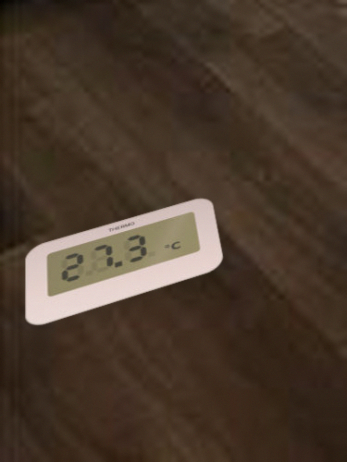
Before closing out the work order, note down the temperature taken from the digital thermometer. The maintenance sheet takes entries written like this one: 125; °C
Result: 27.3; °C
